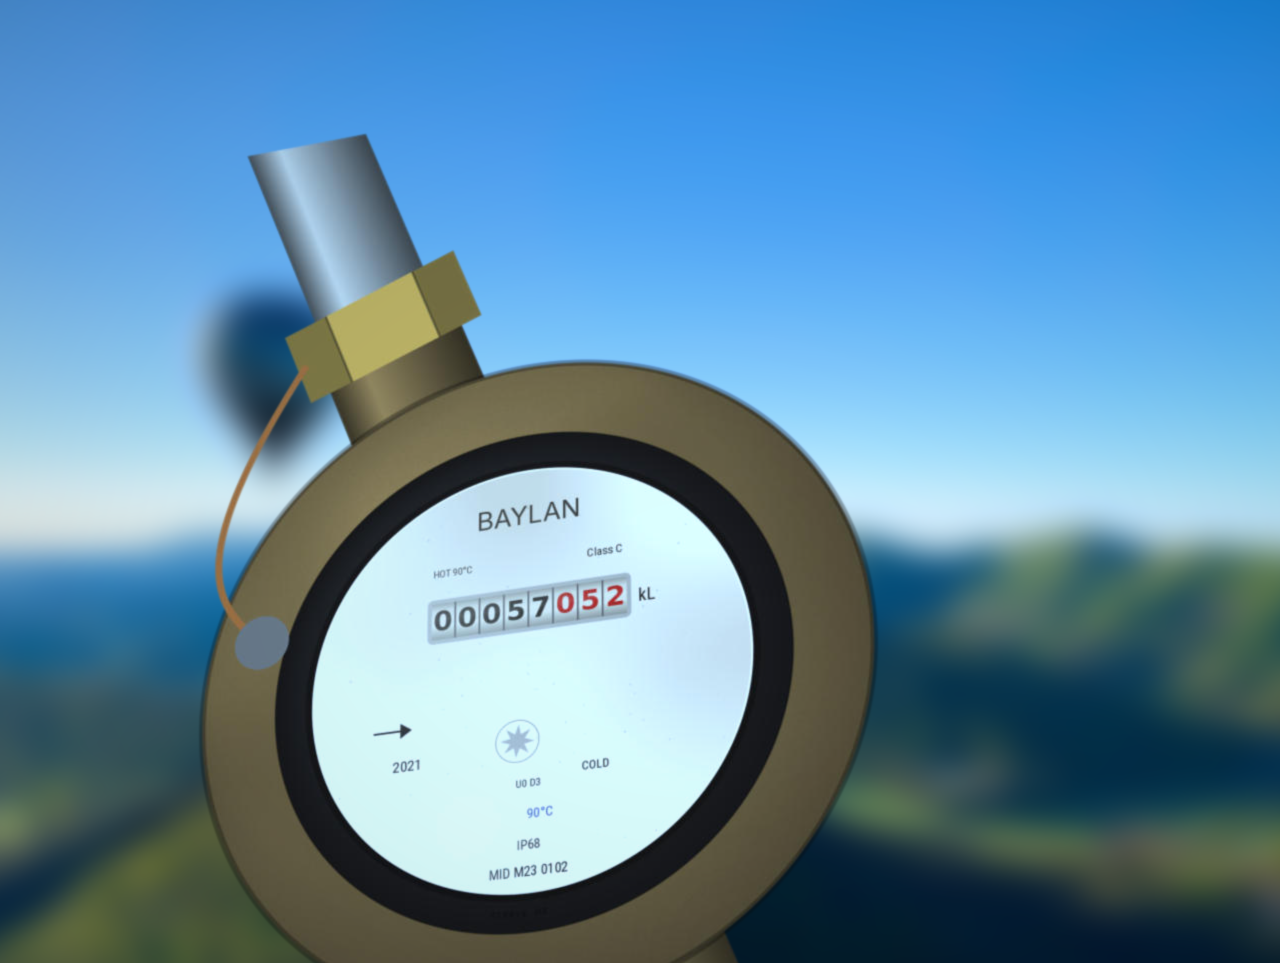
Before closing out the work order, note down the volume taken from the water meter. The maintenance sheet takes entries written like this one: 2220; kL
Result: 57.052; kL
